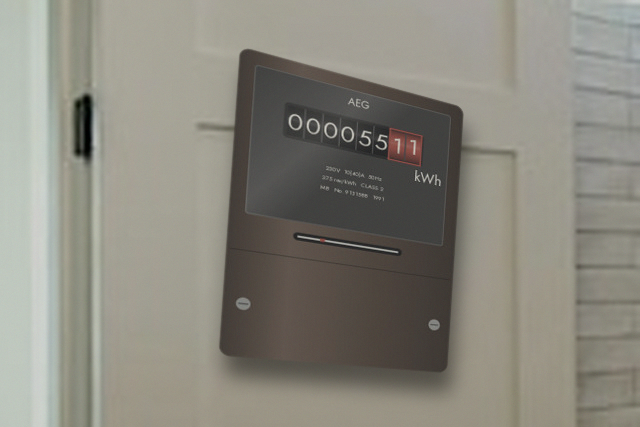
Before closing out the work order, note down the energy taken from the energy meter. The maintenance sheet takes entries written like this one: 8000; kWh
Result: 55.11; kWh
